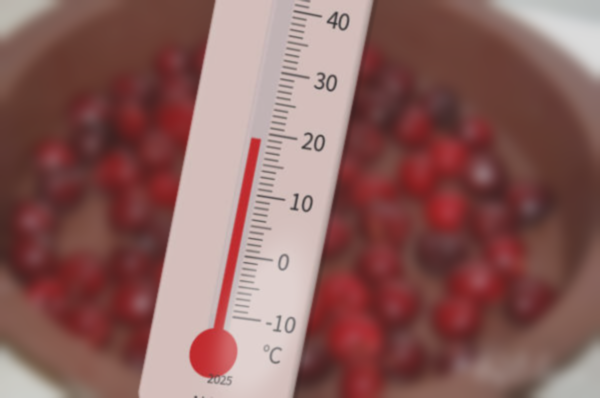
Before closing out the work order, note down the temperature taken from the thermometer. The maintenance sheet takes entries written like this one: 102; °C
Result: 19; °C
